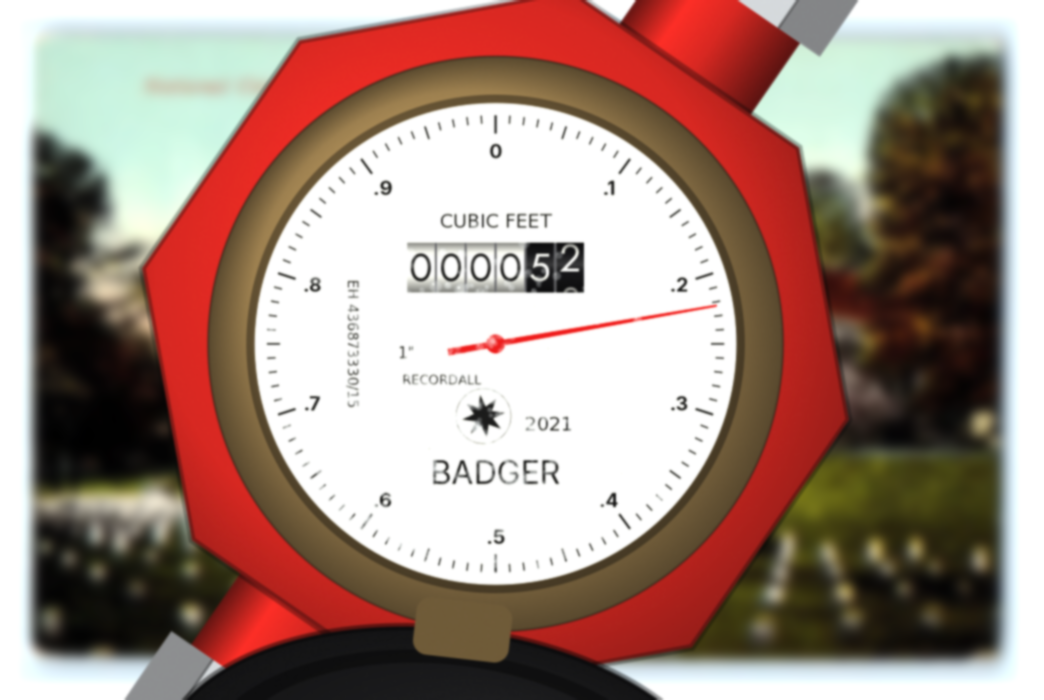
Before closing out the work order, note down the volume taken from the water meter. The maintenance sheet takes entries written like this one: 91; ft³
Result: 52.22; ft³
